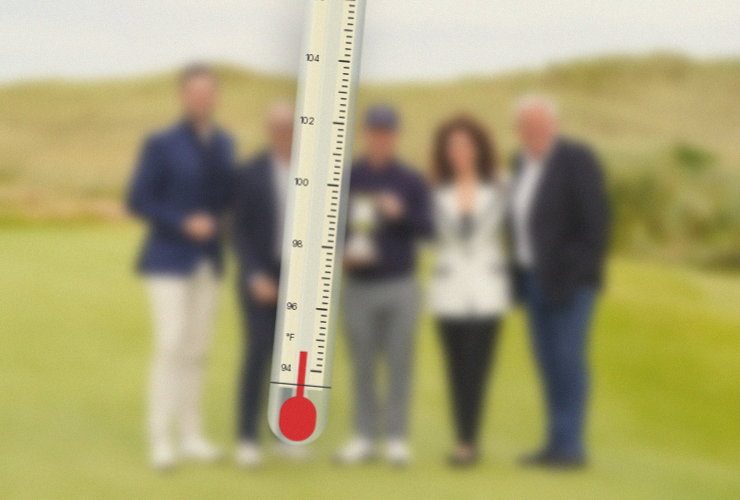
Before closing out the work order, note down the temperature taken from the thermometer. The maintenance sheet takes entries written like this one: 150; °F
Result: 94.6; °F
